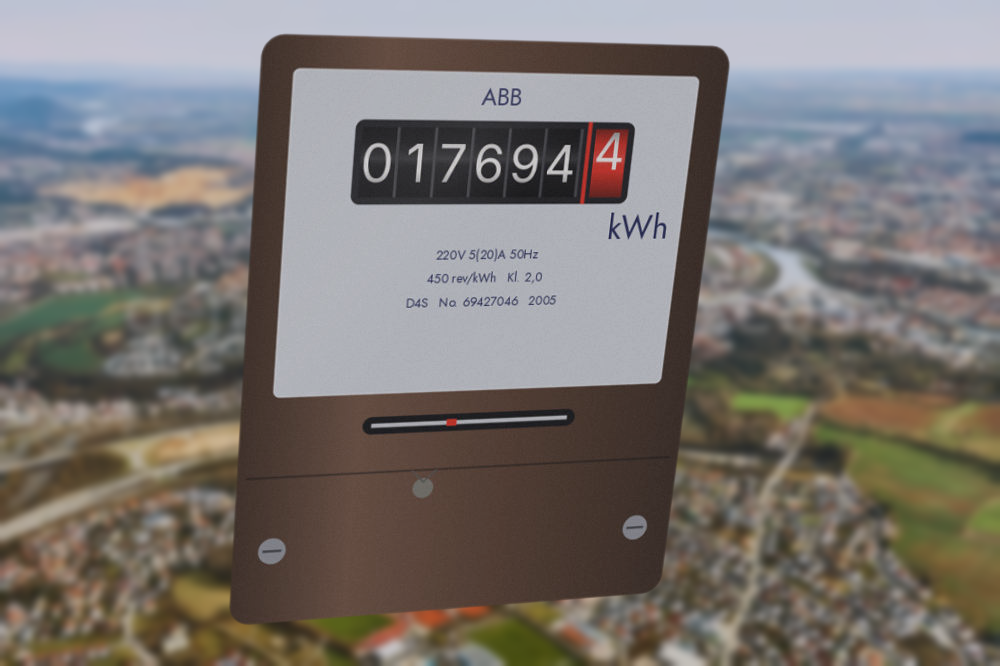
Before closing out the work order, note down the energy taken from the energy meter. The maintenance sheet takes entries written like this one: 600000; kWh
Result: 17694.4; kWh
